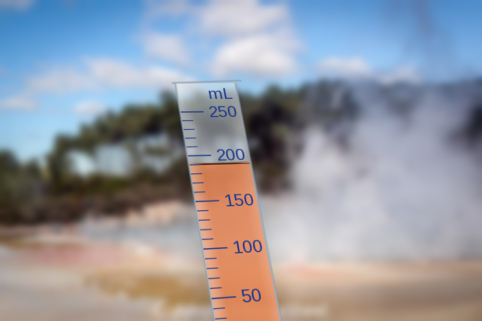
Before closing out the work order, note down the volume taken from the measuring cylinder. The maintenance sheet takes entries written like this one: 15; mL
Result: 190; mL
